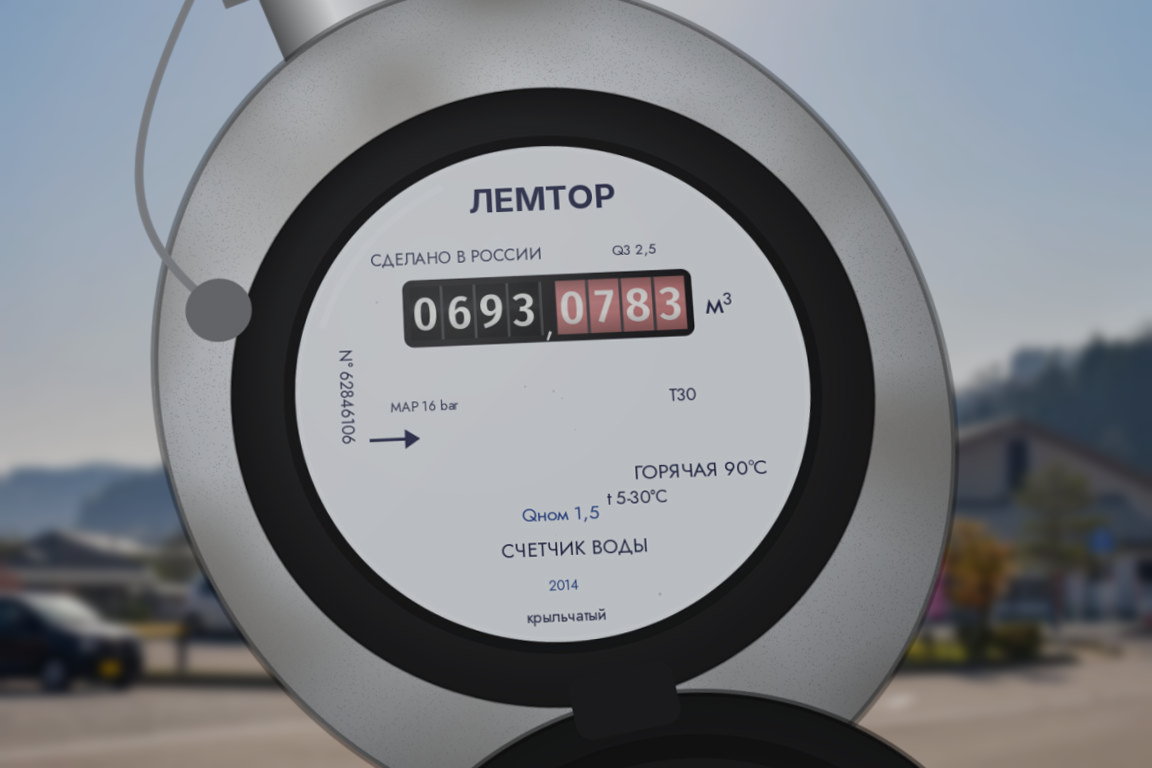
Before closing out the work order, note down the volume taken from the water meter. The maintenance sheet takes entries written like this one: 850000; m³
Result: 693.0783; m³
